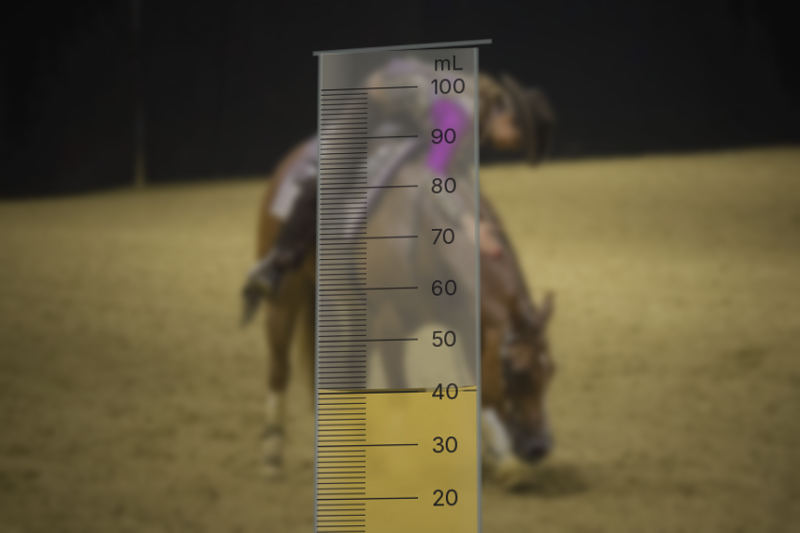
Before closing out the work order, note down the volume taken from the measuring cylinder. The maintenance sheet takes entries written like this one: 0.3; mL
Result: 40; mL
